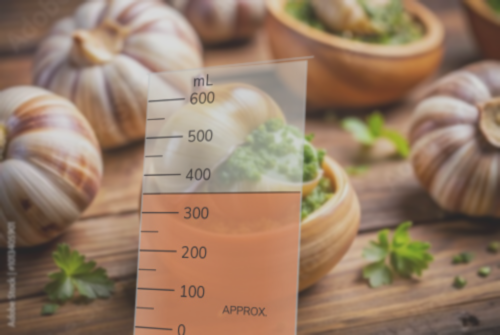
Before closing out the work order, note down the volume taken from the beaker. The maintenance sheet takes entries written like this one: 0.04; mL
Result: 350; mL
